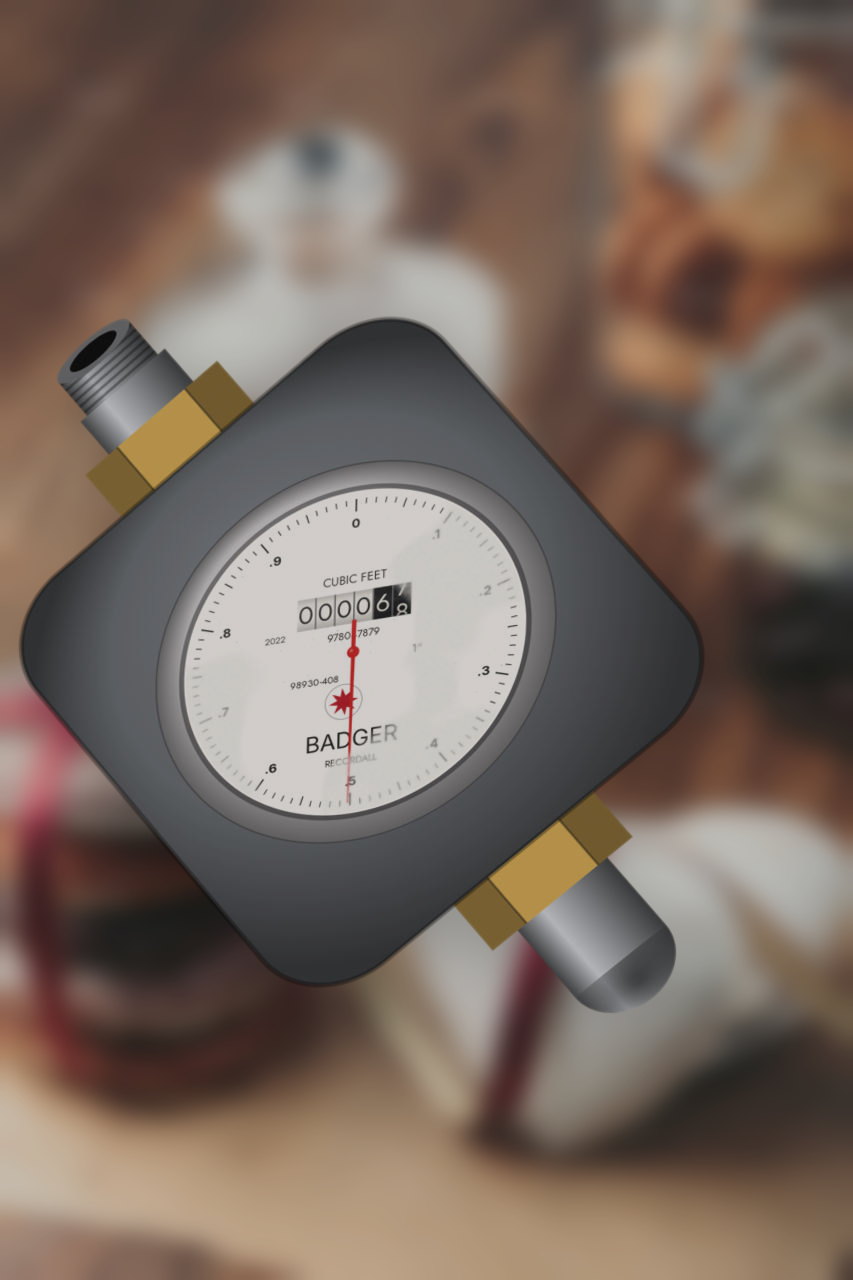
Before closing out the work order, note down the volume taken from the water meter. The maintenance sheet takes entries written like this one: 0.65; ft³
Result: 67.50; ft³
